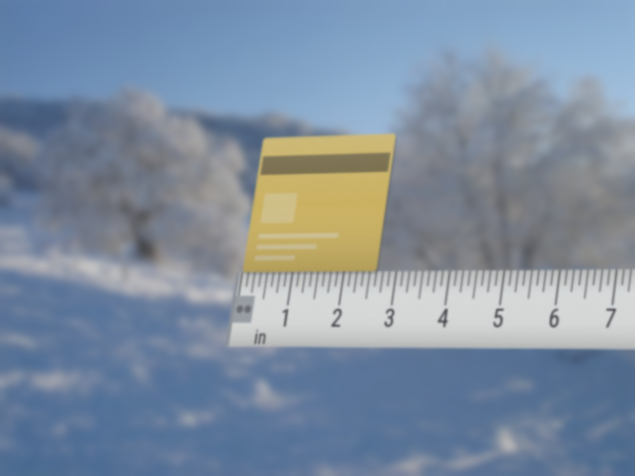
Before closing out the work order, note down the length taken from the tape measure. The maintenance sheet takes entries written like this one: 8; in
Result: 2.625; in
